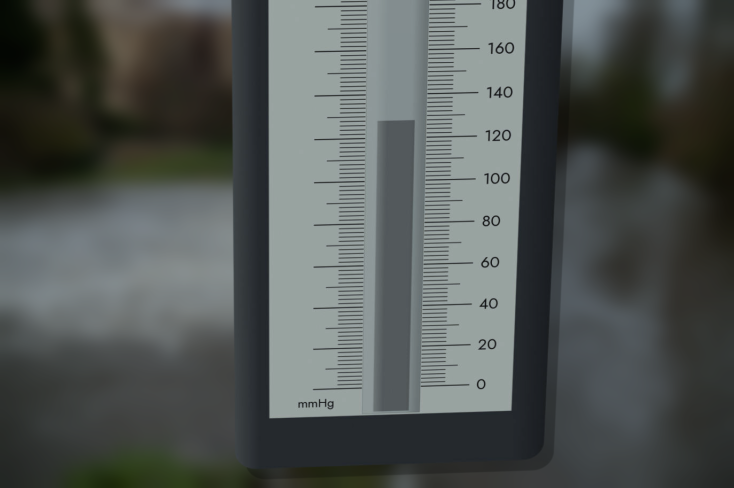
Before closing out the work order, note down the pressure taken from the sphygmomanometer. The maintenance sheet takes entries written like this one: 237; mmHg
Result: 128; mmHg
